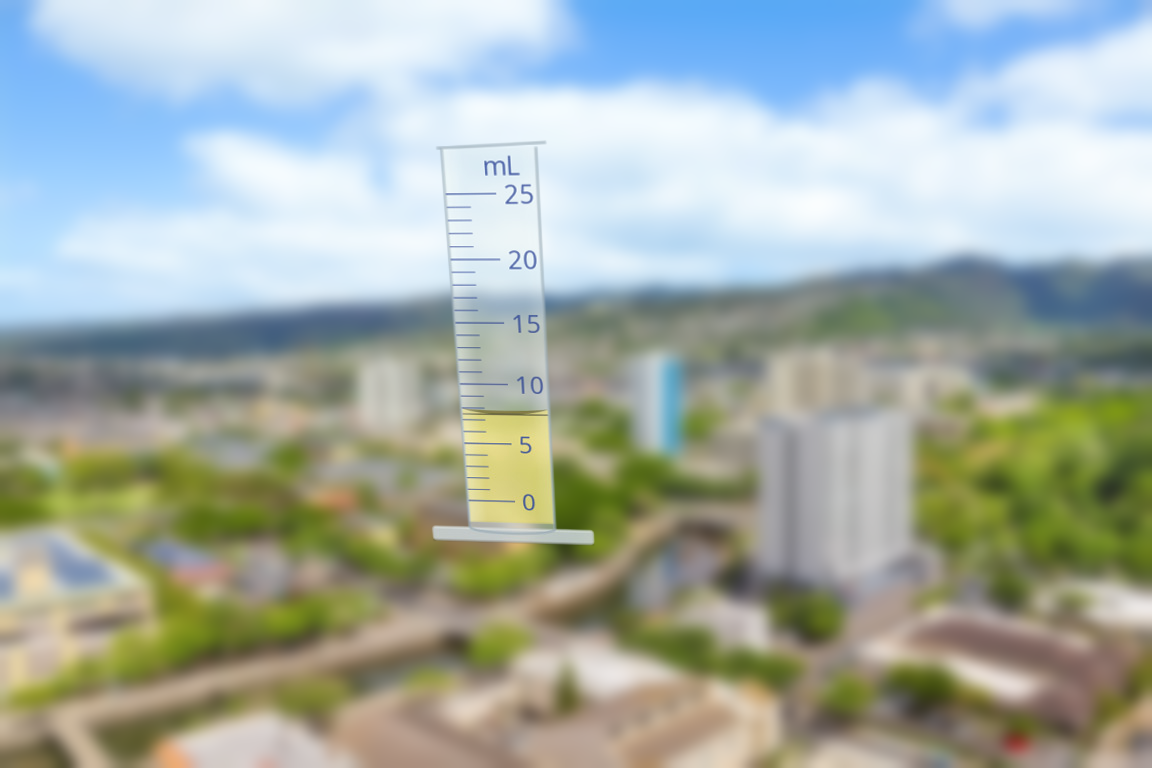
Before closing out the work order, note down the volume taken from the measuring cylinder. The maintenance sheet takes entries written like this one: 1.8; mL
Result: 7.5; mL
